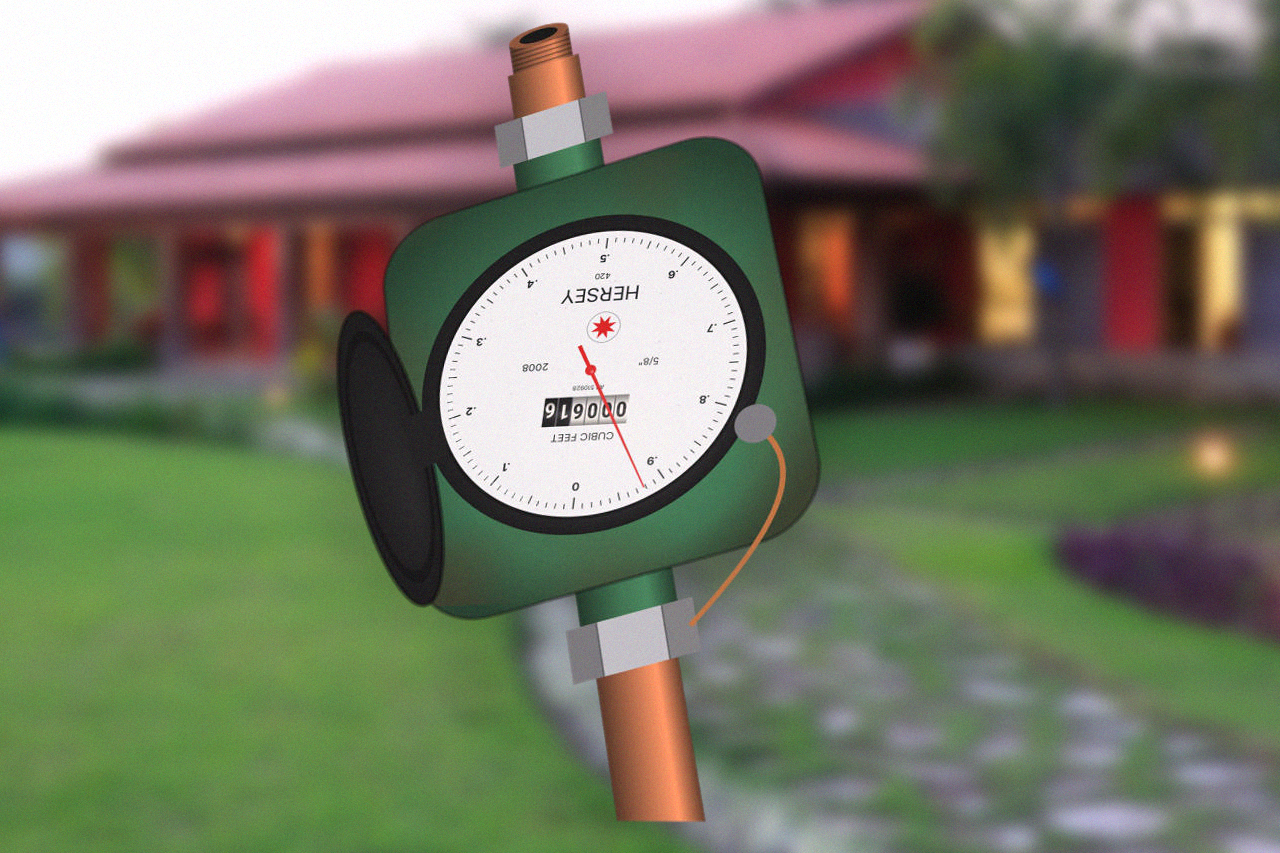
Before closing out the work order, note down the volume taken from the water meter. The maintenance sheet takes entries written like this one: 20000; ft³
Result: 615.92; ft³
